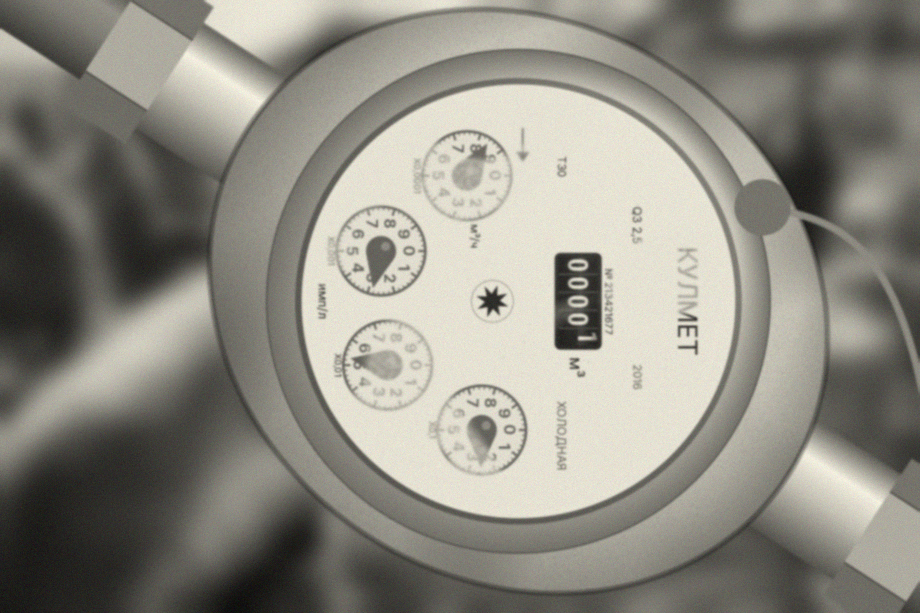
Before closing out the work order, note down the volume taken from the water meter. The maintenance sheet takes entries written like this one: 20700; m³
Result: 1.2528; m³
